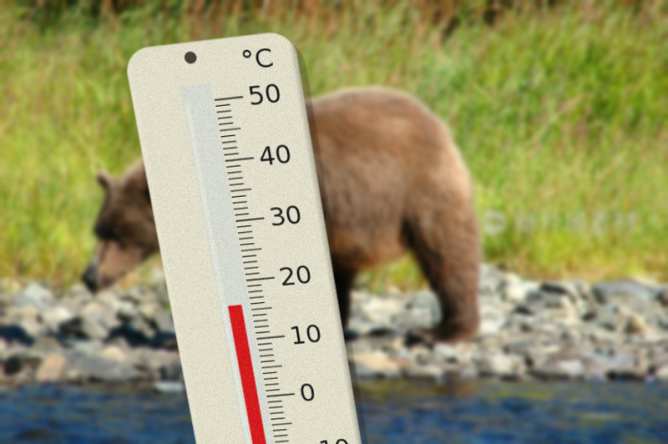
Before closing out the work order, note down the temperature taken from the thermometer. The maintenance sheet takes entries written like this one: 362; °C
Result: 16; °C
